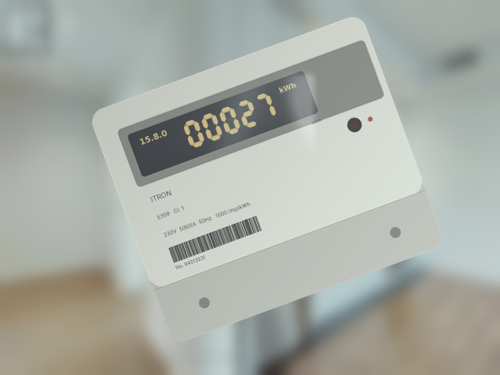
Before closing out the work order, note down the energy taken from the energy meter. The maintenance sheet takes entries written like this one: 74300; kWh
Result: 27; kWh
